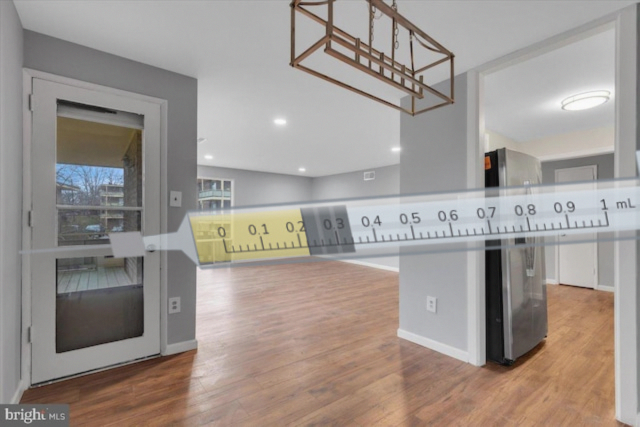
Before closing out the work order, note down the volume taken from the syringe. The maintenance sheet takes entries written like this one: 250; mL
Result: 0.22; mL
